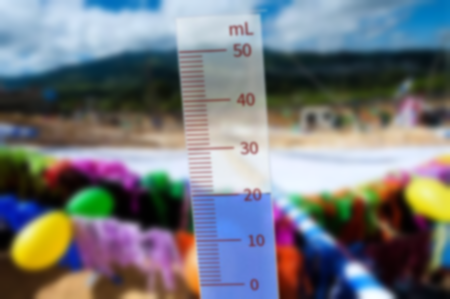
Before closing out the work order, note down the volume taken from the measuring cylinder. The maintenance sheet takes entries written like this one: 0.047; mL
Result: 20; mL
